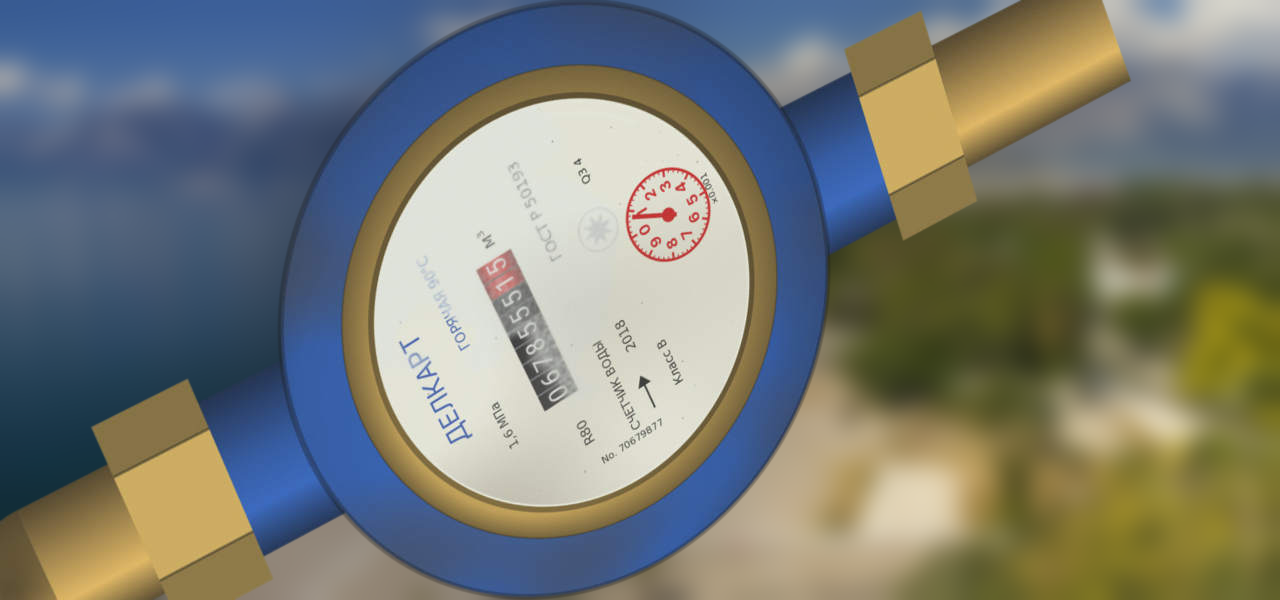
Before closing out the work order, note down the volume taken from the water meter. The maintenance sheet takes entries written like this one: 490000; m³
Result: 678555.150; m³
